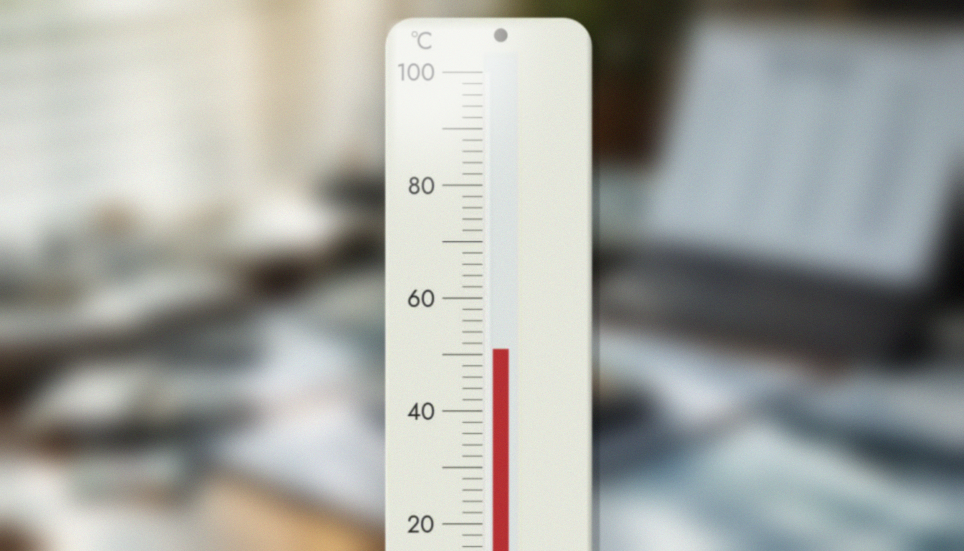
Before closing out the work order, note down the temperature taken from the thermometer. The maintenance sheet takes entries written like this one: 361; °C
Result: 51; °C
